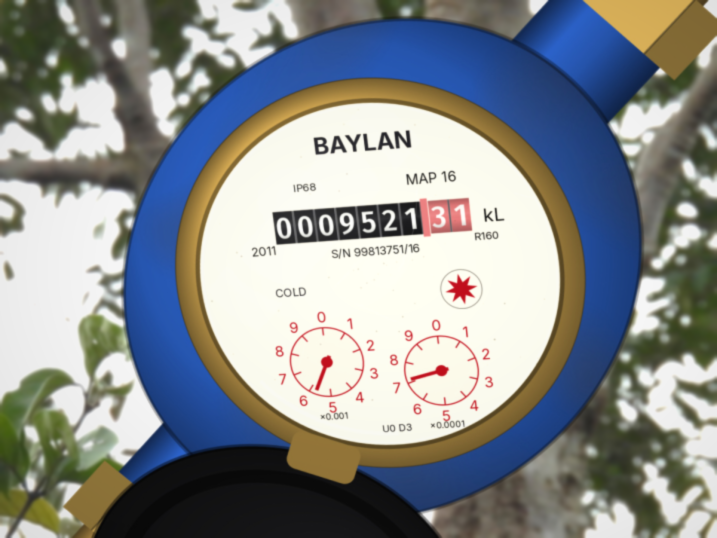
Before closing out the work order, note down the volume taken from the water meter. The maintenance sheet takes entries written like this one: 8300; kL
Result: 9521.3157; kL
